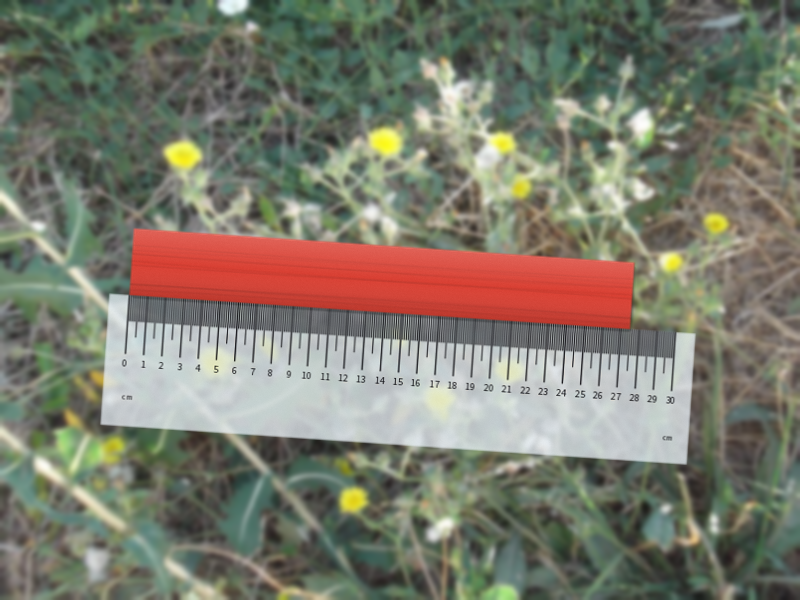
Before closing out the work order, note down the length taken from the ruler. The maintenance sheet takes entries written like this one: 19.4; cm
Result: 27.5; cm
